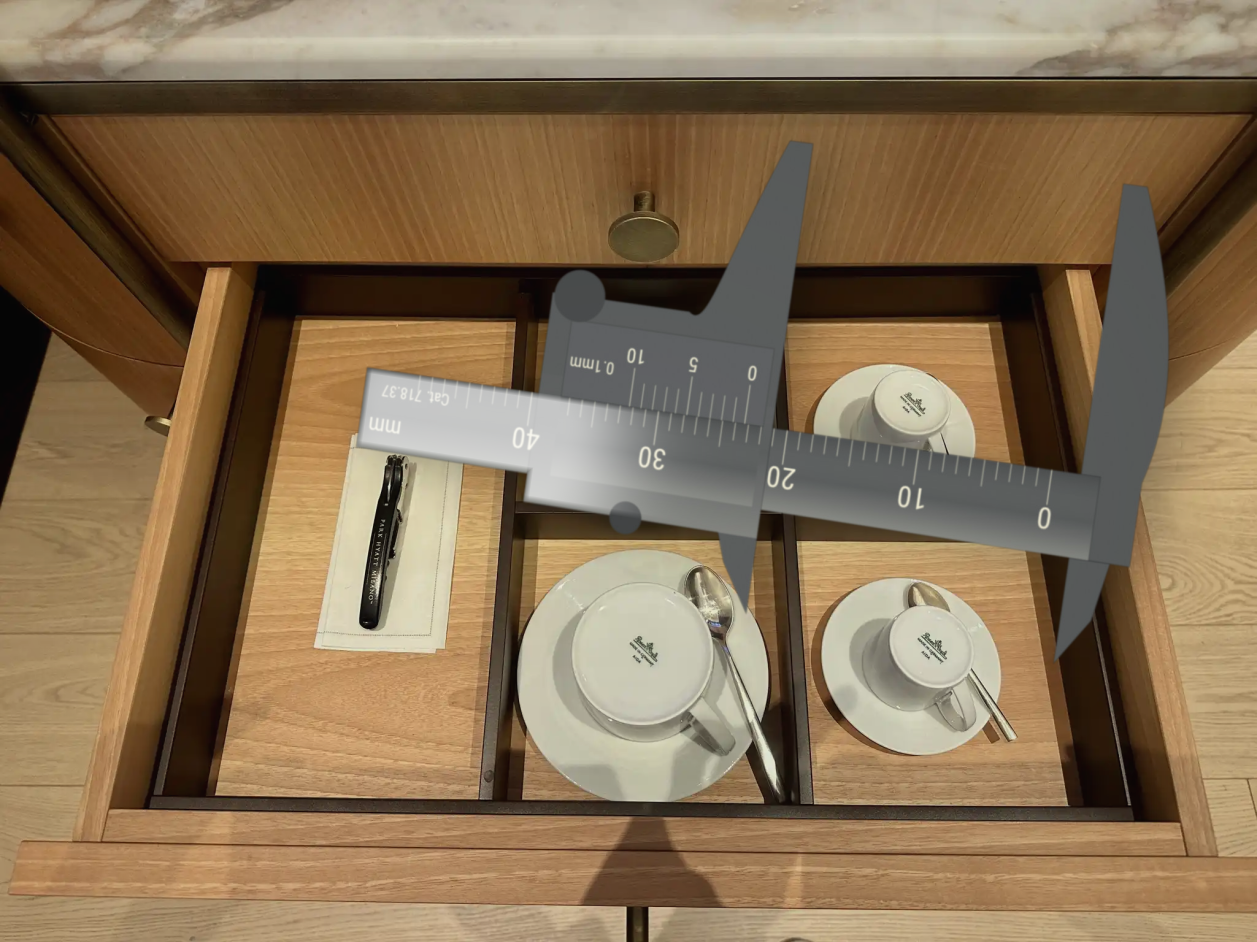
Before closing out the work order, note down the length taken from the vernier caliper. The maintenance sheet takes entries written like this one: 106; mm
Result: 23.3; mm
